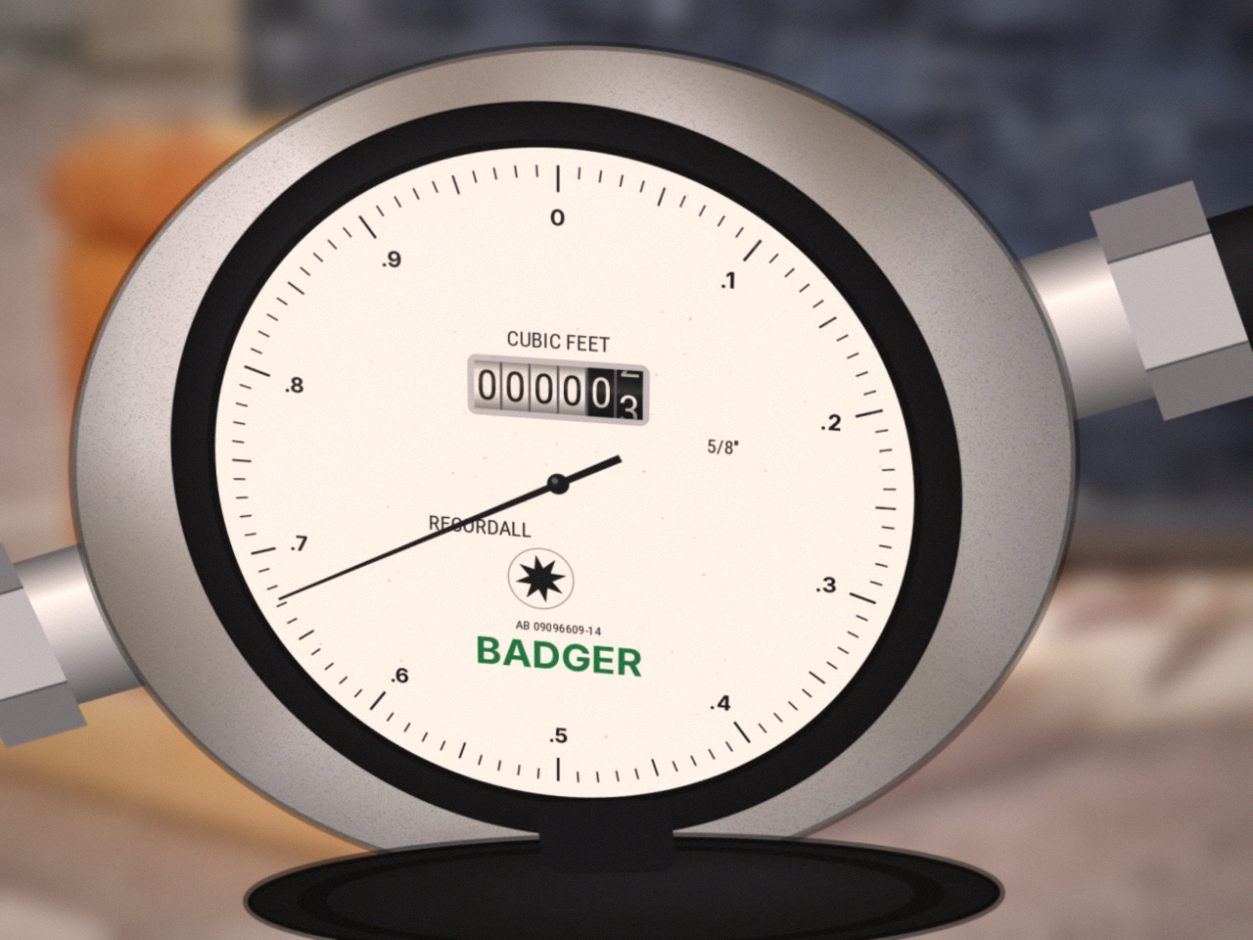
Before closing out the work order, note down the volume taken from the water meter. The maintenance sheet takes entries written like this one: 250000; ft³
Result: 2.67; ft³
